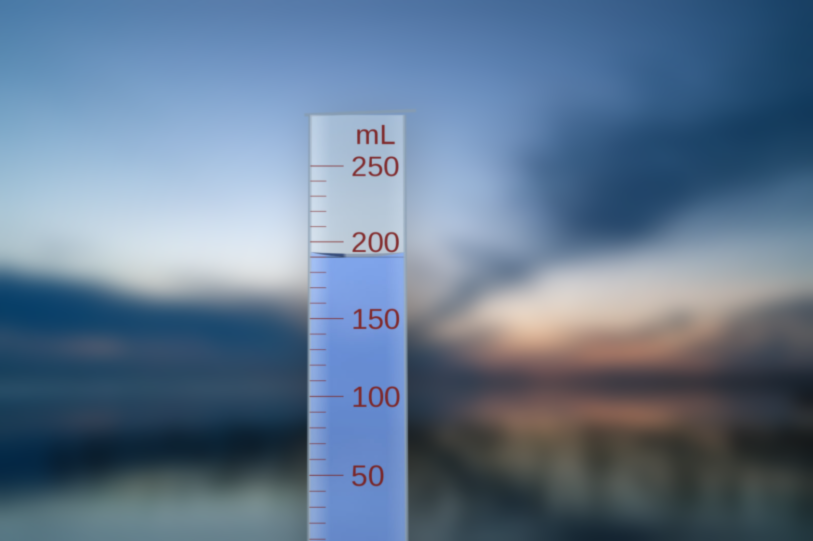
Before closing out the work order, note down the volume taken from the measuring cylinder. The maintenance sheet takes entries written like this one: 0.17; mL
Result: 190; mL
